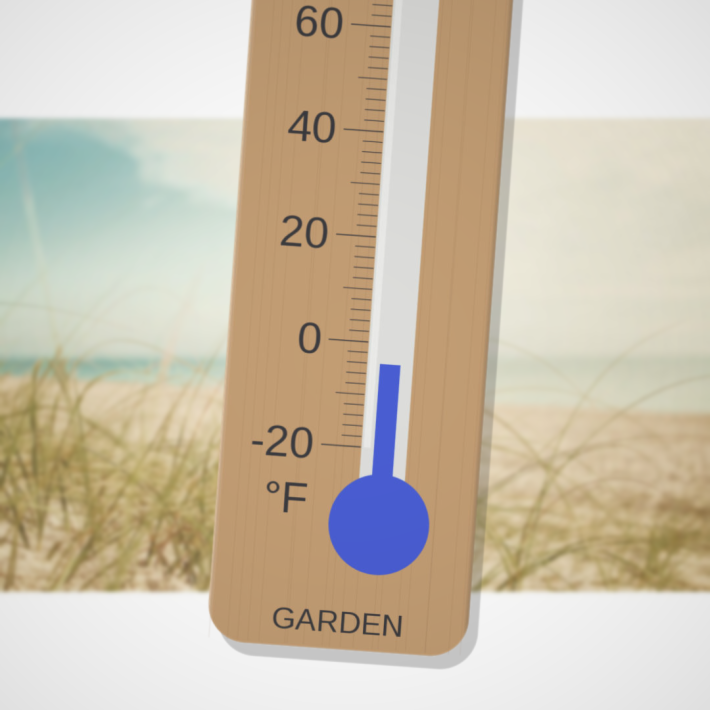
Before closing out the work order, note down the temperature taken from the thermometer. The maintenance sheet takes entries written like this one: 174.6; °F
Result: -4; °F
